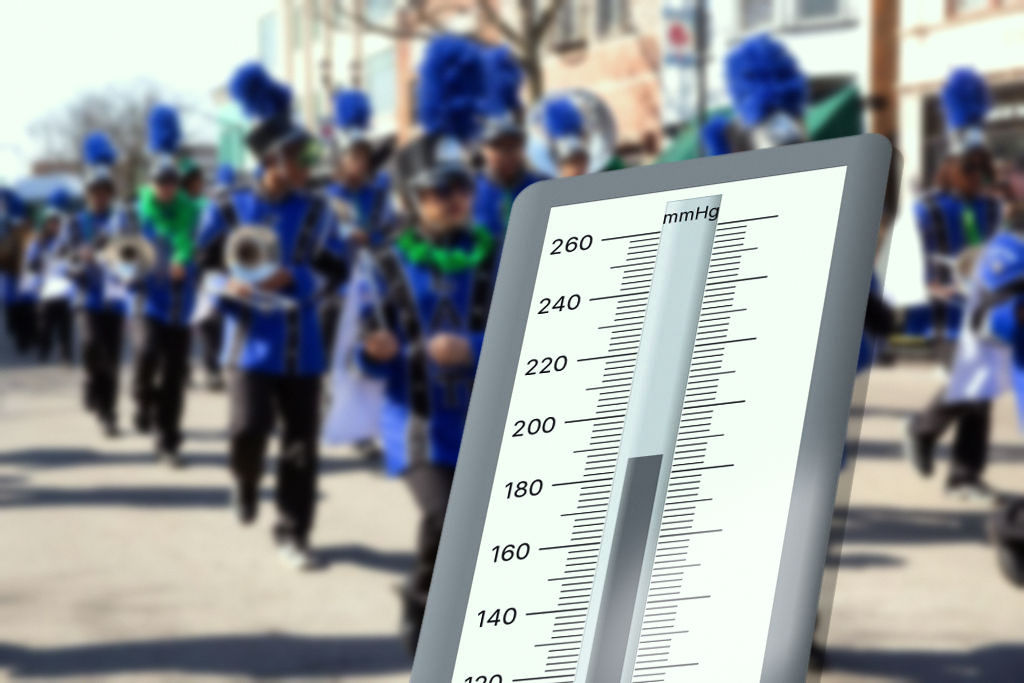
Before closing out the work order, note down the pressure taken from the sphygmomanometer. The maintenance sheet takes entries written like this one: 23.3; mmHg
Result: 186; mmHg
